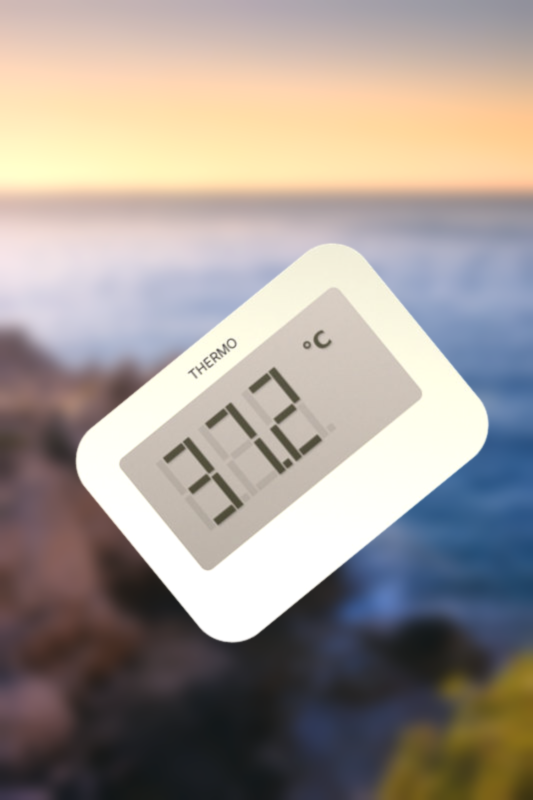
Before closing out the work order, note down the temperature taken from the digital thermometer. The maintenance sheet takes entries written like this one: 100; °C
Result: 37.2; °C
